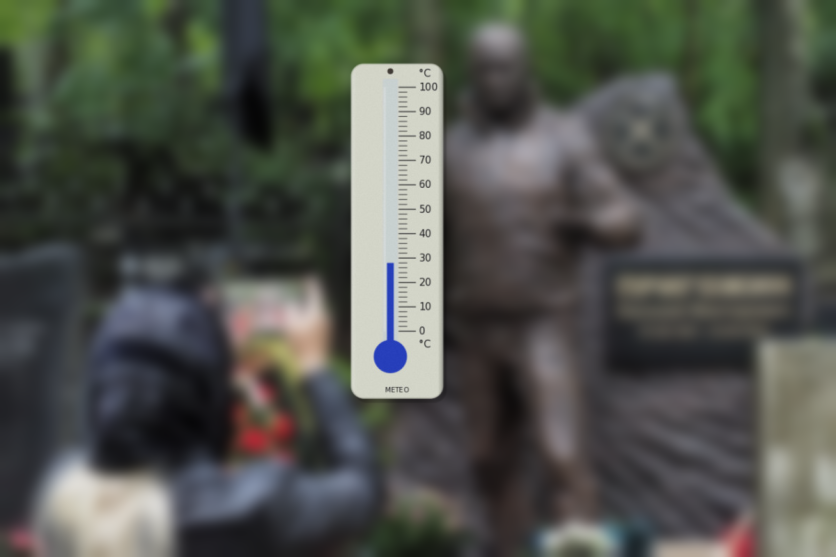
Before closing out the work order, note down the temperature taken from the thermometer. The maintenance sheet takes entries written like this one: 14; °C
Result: 28; °C
